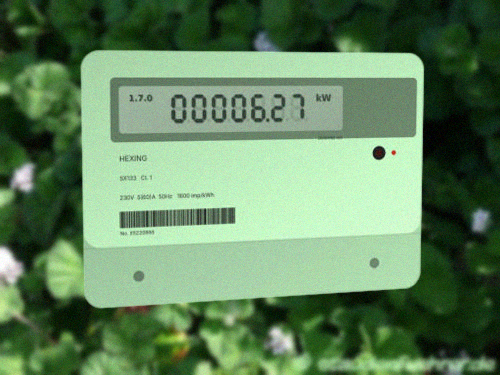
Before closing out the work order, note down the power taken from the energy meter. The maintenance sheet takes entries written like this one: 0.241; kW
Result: 6.27; kW
